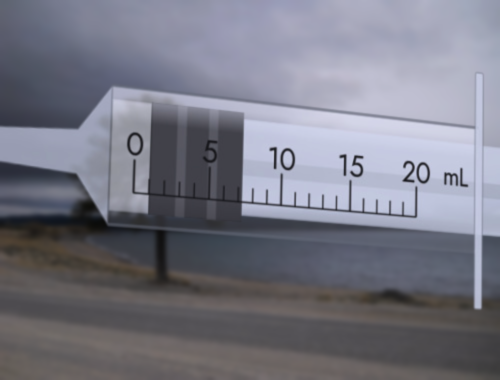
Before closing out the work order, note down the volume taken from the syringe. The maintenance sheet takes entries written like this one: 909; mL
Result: 1; mL
